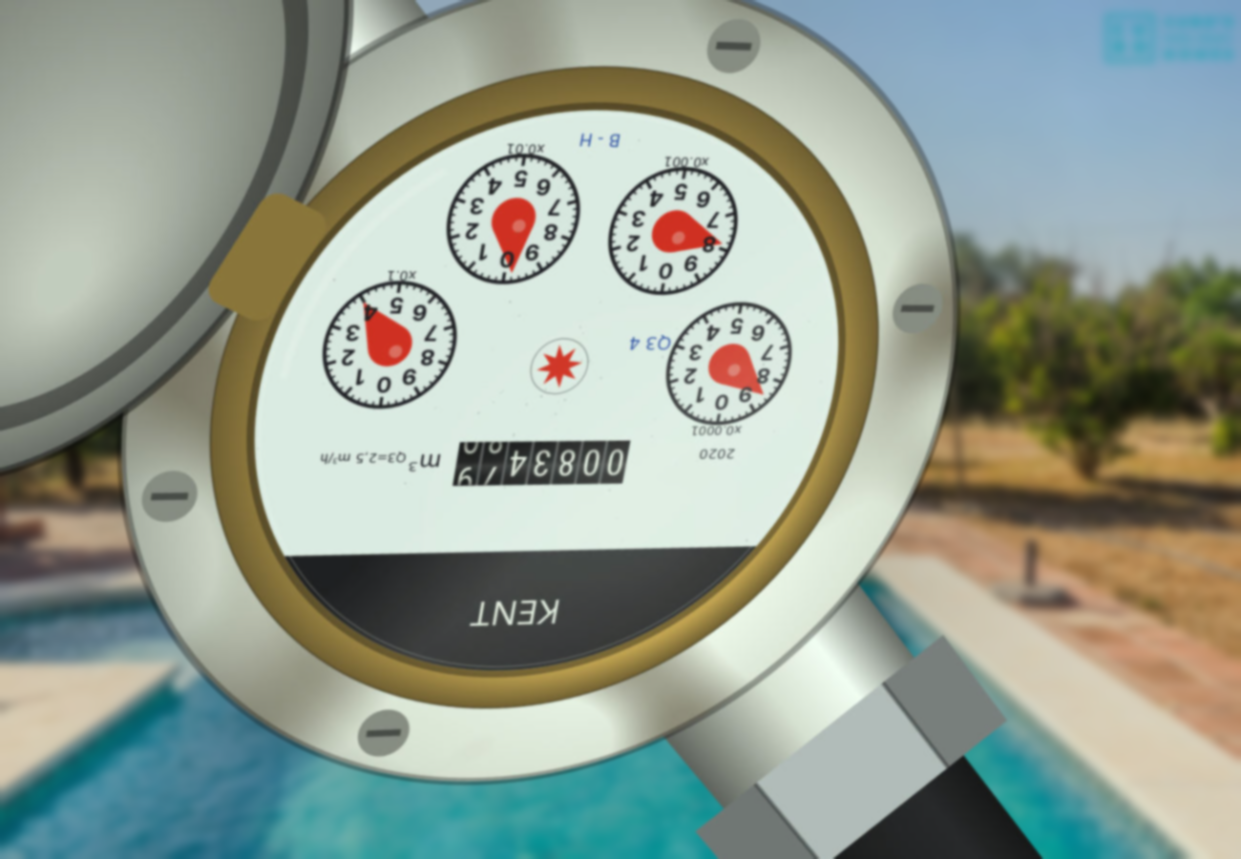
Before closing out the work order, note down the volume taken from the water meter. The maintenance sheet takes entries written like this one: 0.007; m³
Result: 83479.3978; m³
